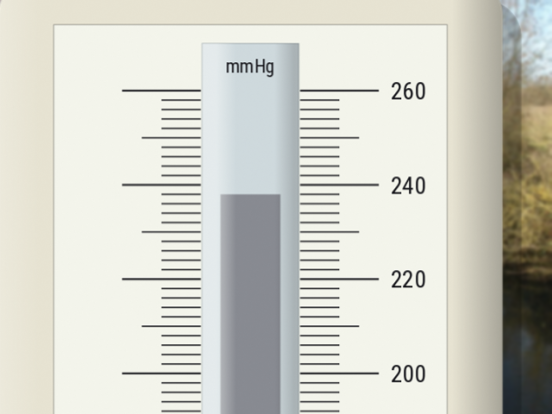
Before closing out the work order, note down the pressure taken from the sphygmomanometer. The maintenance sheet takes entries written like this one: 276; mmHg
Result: 238; mmHg
